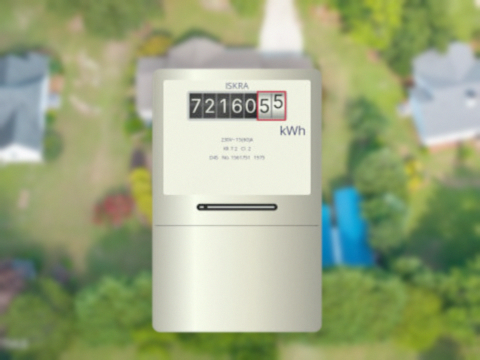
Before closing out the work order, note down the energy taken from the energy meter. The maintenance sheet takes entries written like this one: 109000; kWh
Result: 72160.55; kWh
